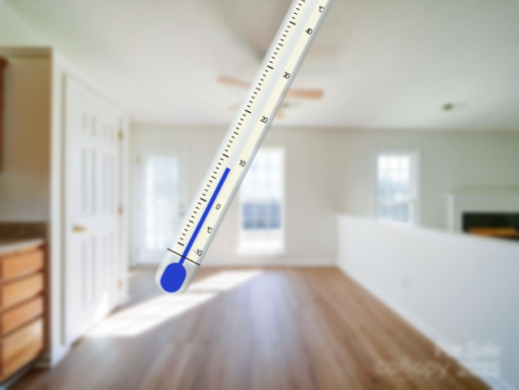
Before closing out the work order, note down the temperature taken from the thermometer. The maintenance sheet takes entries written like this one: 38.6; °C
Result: 8; °C
